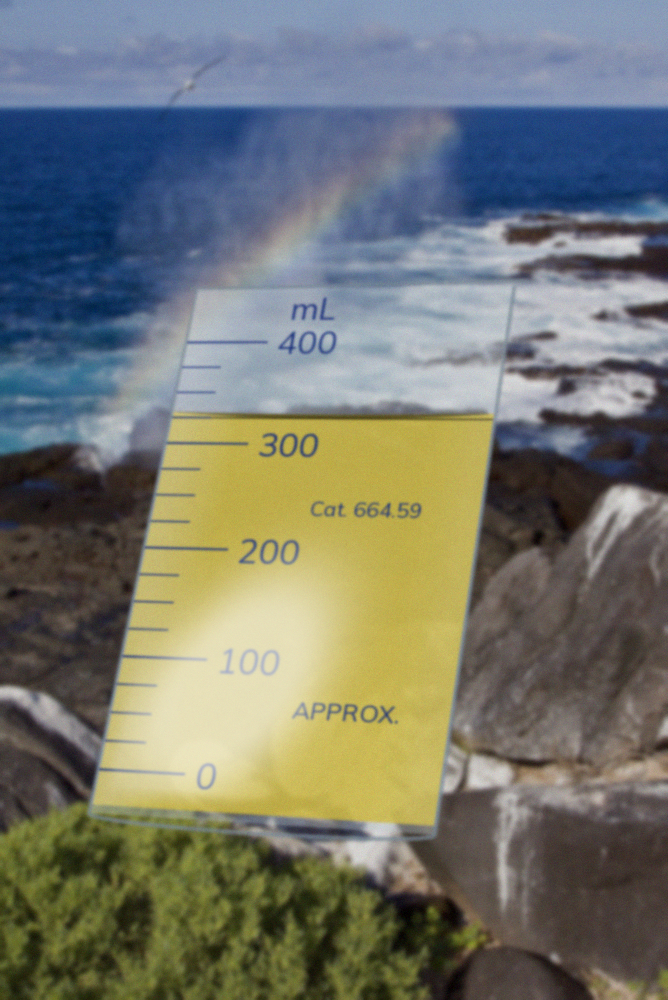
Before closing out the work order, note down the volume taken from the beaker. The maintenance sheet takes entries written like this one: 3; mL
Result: 325; mL
